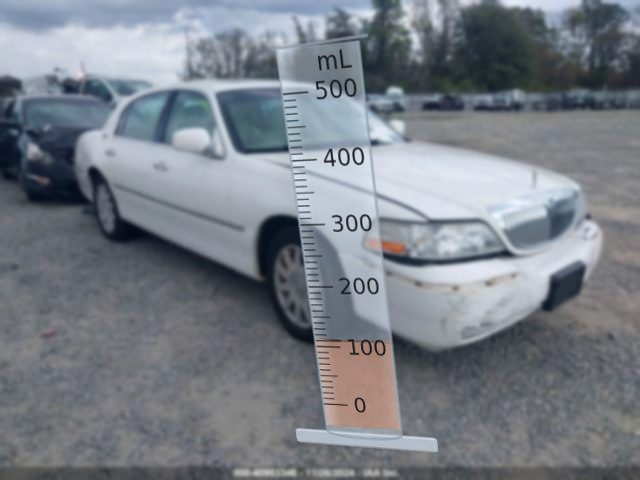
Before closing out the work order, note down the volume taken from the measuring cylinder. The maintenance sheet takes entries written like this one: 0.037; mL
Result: 110; mL
